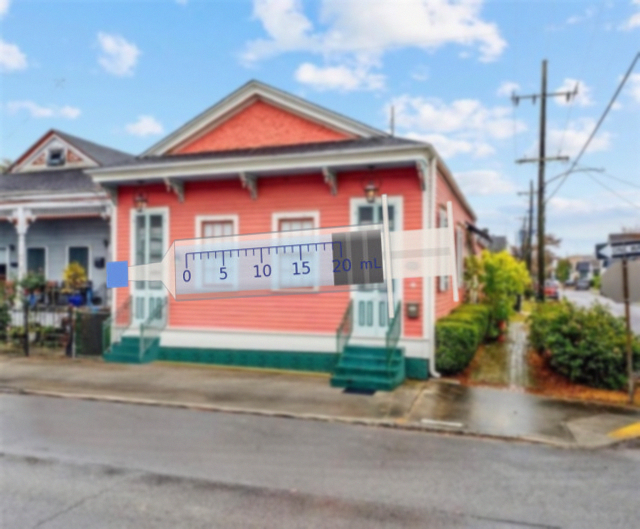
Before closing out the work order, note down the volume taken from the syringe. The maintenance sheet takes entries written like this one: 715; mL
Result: 19; mL
